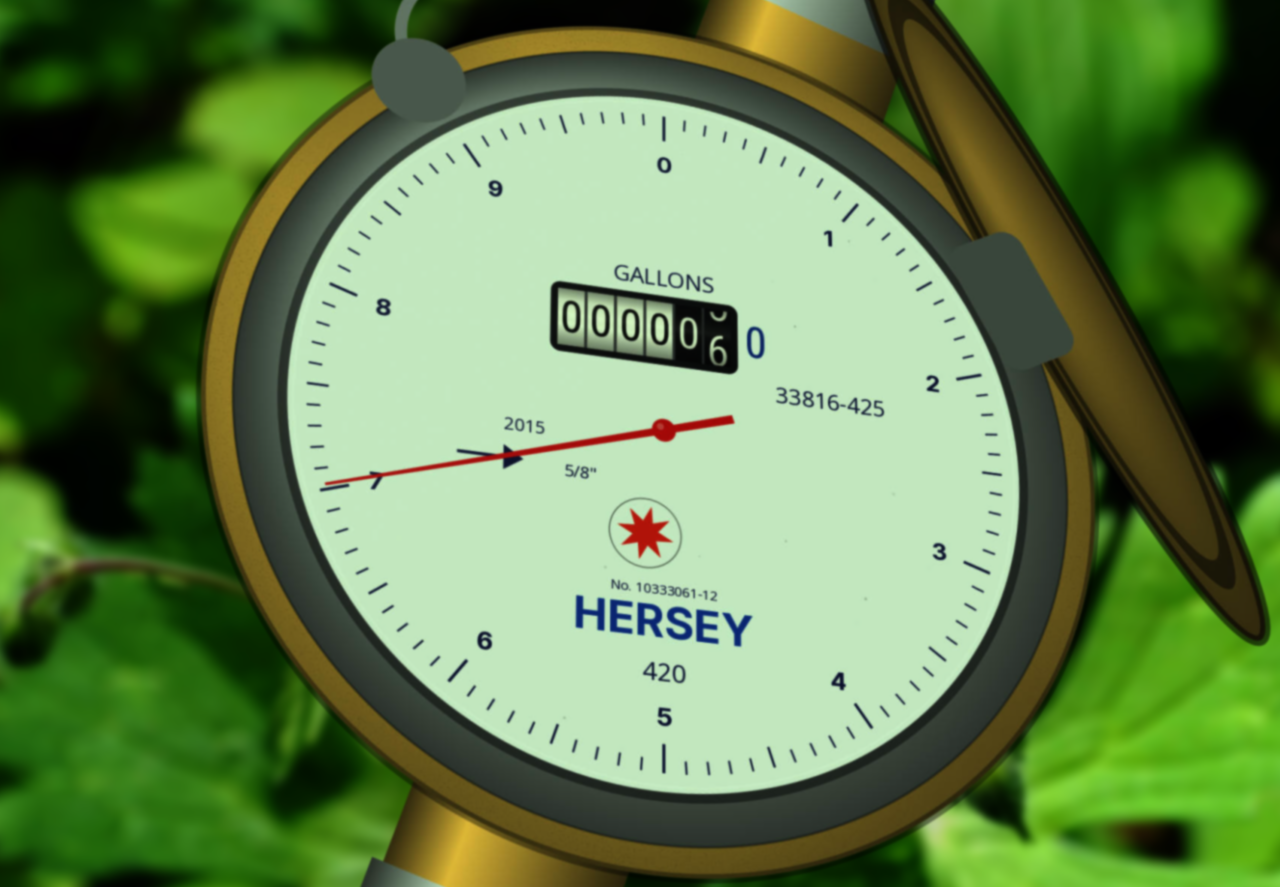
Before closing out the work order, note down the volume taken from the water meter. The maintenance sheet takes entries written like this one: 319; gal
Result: 57.0; gal
